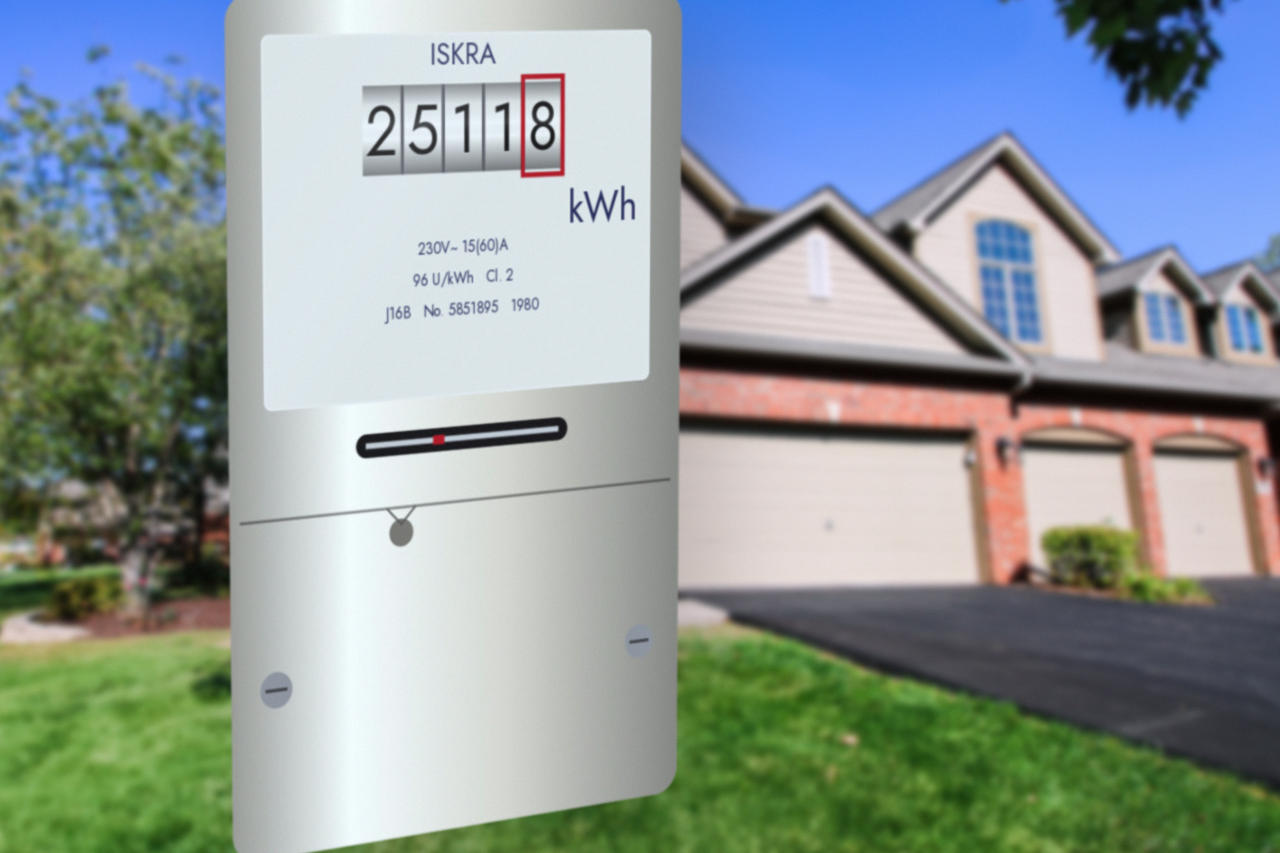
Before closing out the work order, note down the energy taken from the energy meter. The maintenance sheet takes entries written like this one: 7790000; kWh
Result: 2511.8; kWh
